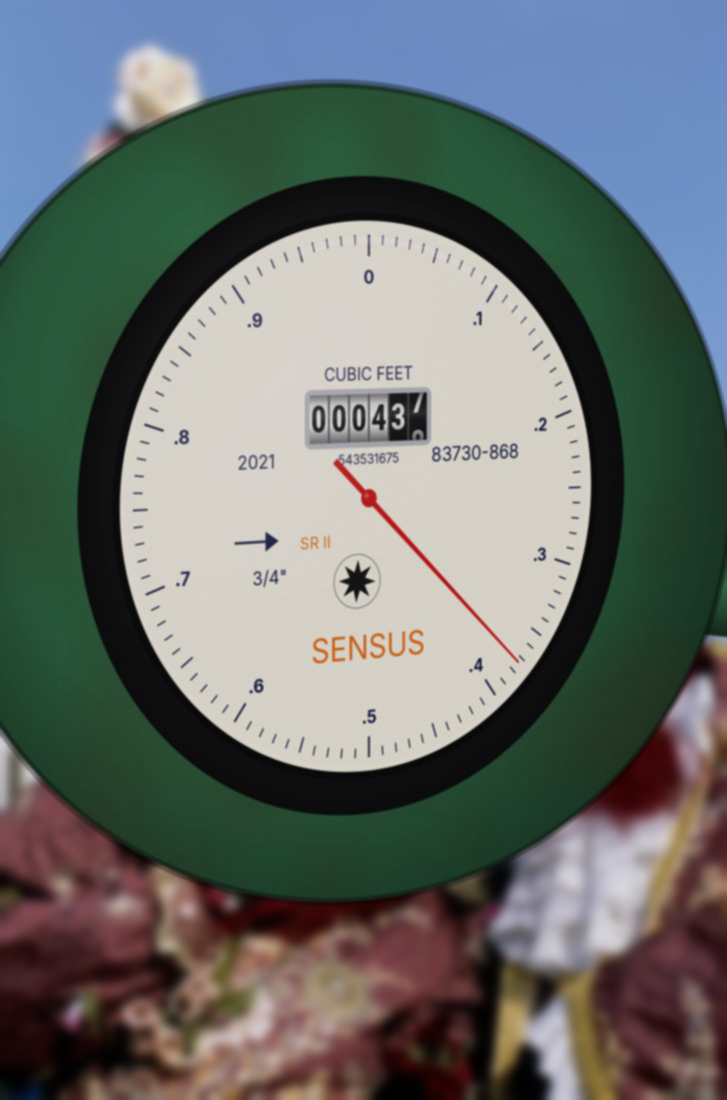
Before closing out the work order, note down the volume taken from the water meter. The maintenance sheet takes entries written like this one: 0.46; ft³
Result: 437.37; ft³
